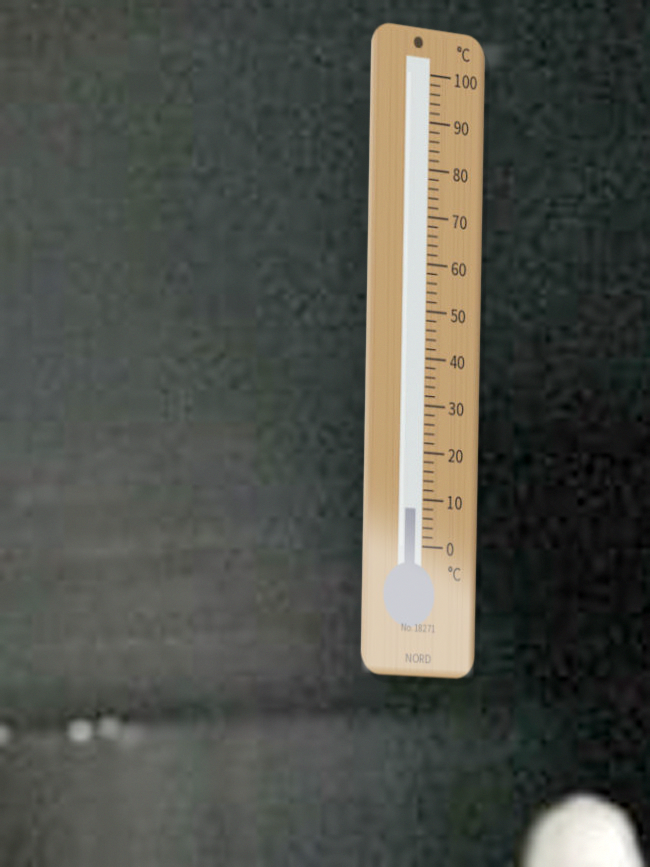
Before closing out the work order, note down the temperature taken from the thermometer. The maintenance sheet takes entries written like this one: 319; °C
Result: 8; °C
